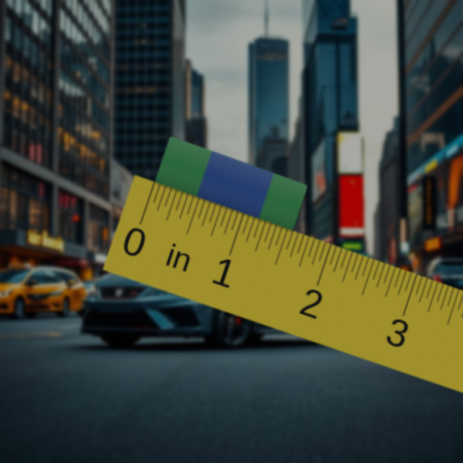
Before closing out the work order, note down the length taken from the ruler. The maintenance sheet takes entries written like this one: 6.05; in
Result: 1.5625; in
